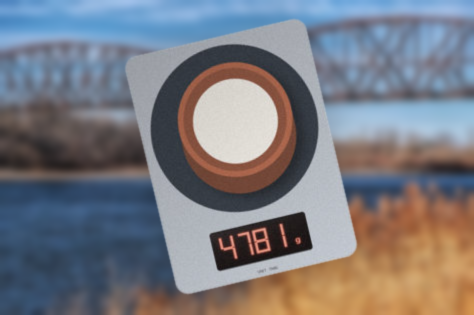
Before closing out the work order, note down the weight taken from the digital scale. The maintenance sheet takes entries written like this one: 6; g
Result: 4781; g
